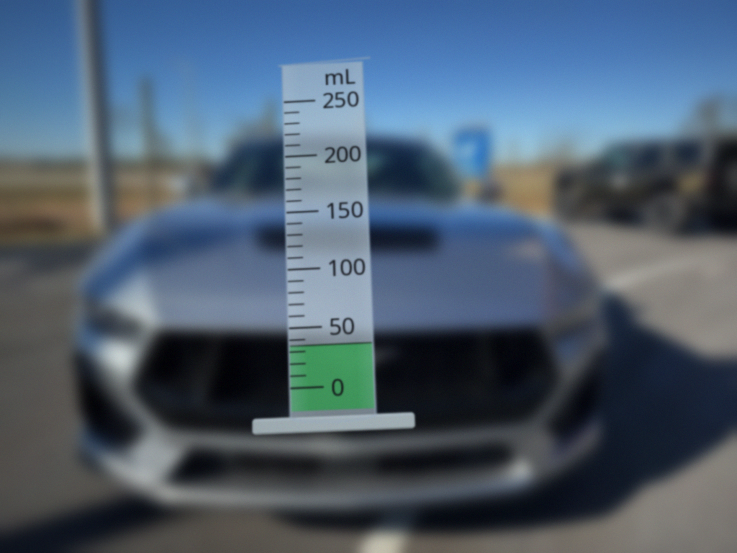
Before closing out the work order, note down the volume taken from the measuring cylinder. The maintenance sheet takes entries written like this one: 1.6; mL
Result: 35; mL
